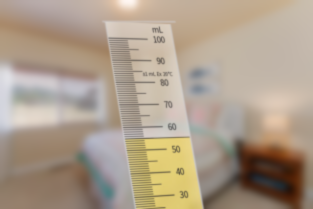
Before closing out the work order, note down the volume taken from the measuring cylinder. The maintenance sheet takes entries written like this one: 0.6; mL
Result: 55; mL
